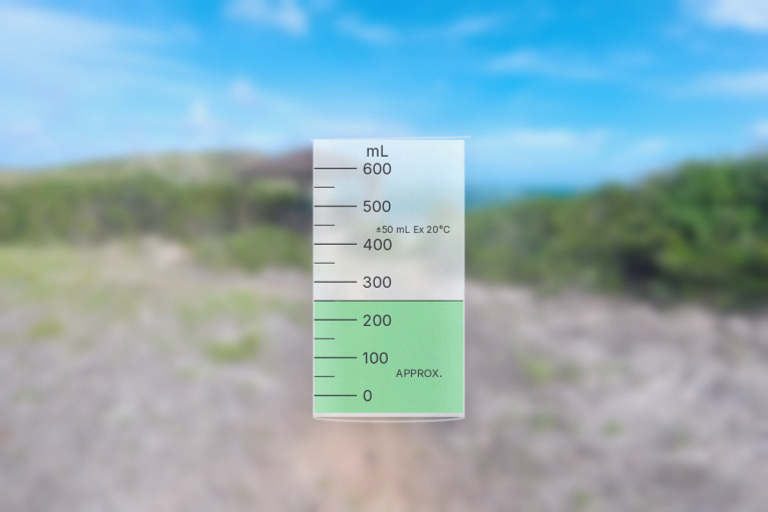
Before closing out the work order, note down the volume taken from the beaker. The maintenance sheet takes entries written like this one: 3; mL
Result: 250; mL
